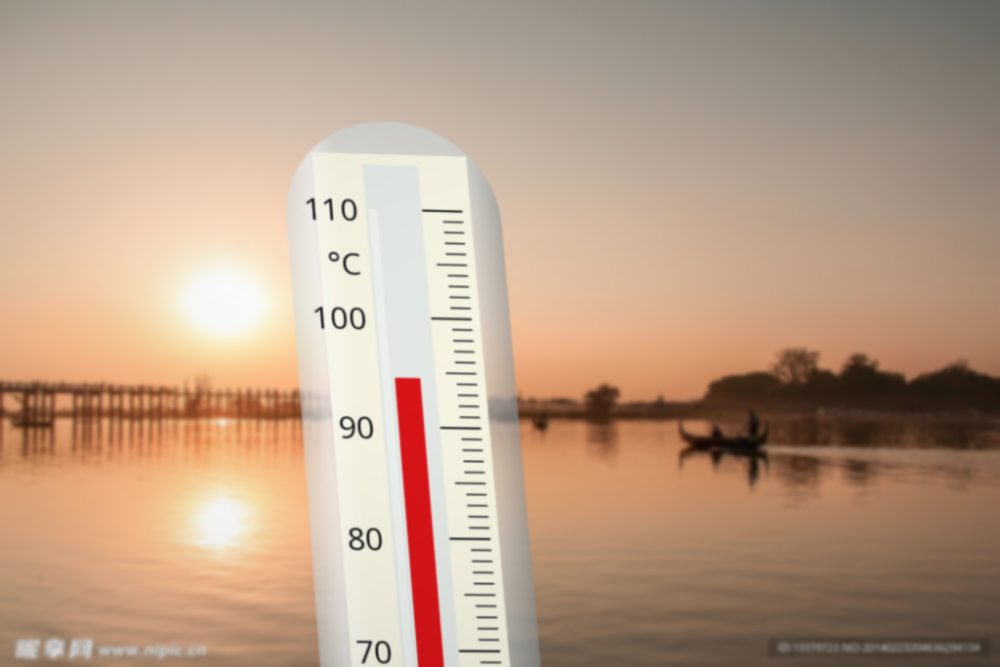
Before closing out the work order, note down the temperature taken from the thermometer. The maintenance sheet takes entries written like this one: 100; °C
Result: 94.5; °C
